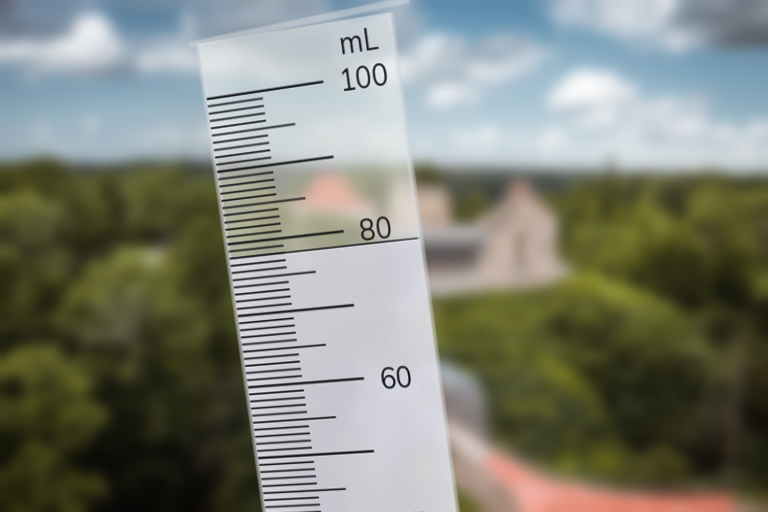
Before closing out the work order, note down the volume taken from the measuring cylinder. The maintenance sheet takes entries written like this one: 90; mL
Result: 78; mL
